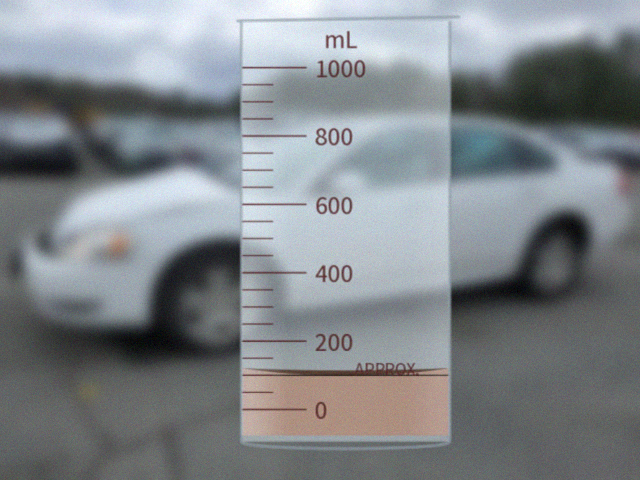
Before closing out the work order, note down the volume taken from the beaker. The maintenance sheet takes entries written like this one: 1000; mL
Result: 100; mL
